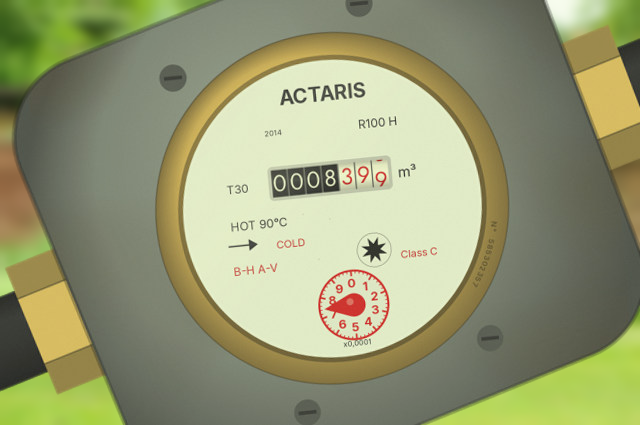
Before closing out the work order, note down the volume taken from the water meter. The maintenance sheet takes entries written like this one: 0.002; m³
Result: 8.3987; m³
